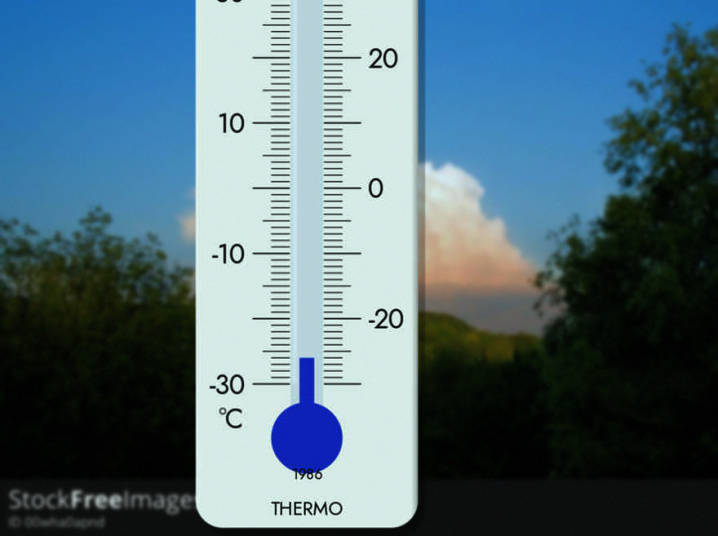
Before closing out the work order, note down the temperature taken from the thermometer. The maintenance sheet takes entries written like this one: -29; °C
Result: -26; °C
